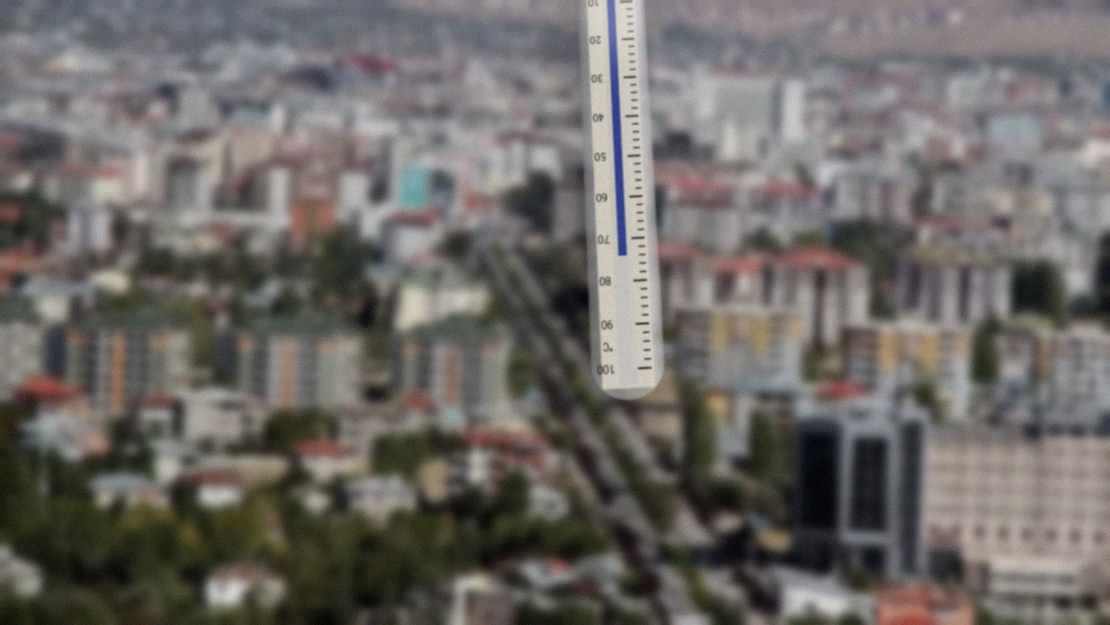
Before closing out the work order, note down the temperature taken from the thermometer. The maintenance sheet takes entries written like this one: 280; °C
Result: 74; °C
